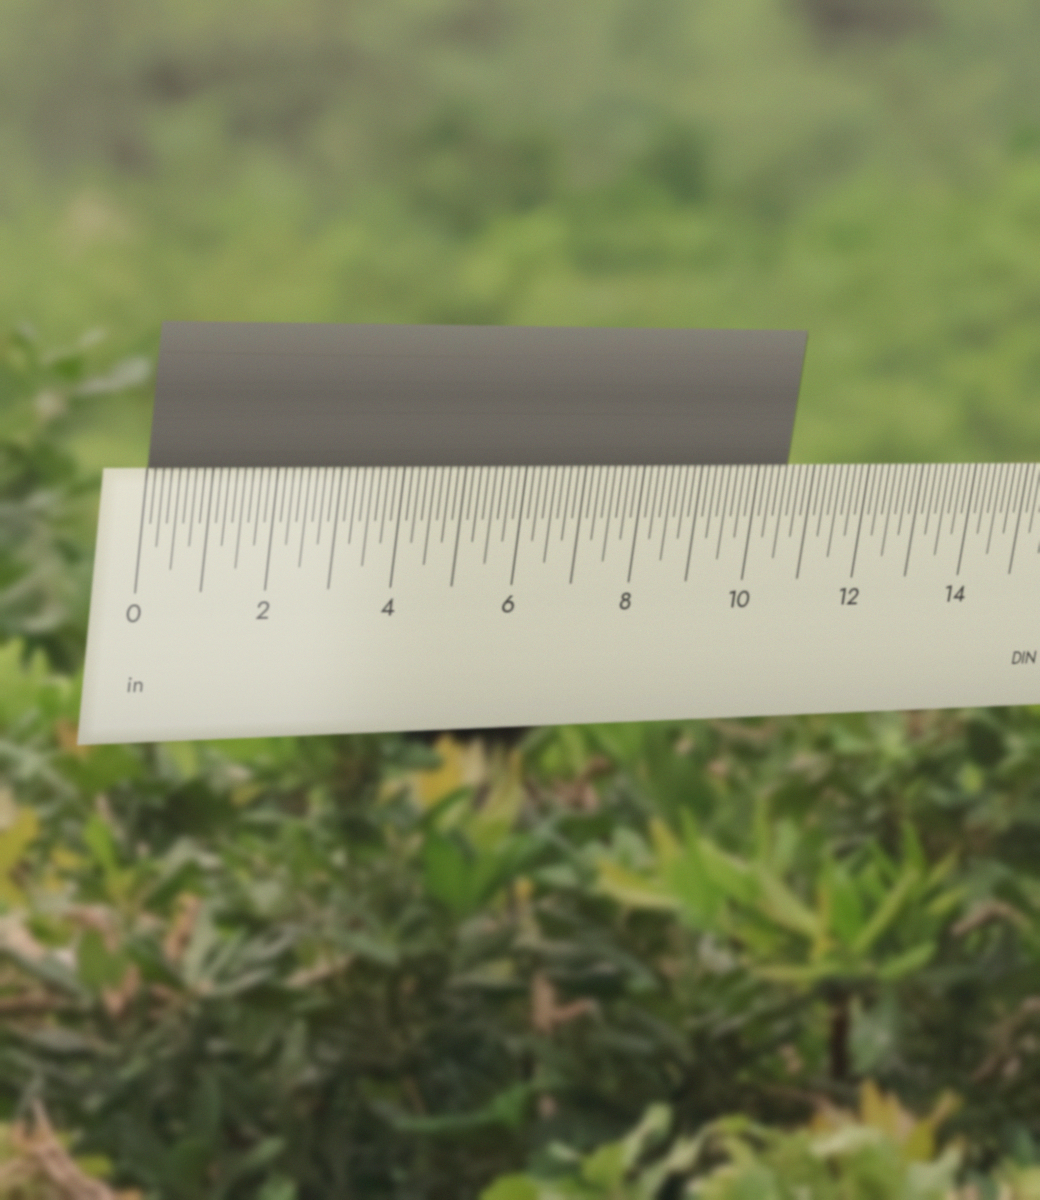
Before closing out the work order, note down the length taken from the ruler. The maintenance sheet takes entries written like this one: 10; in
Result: 10.5; in
